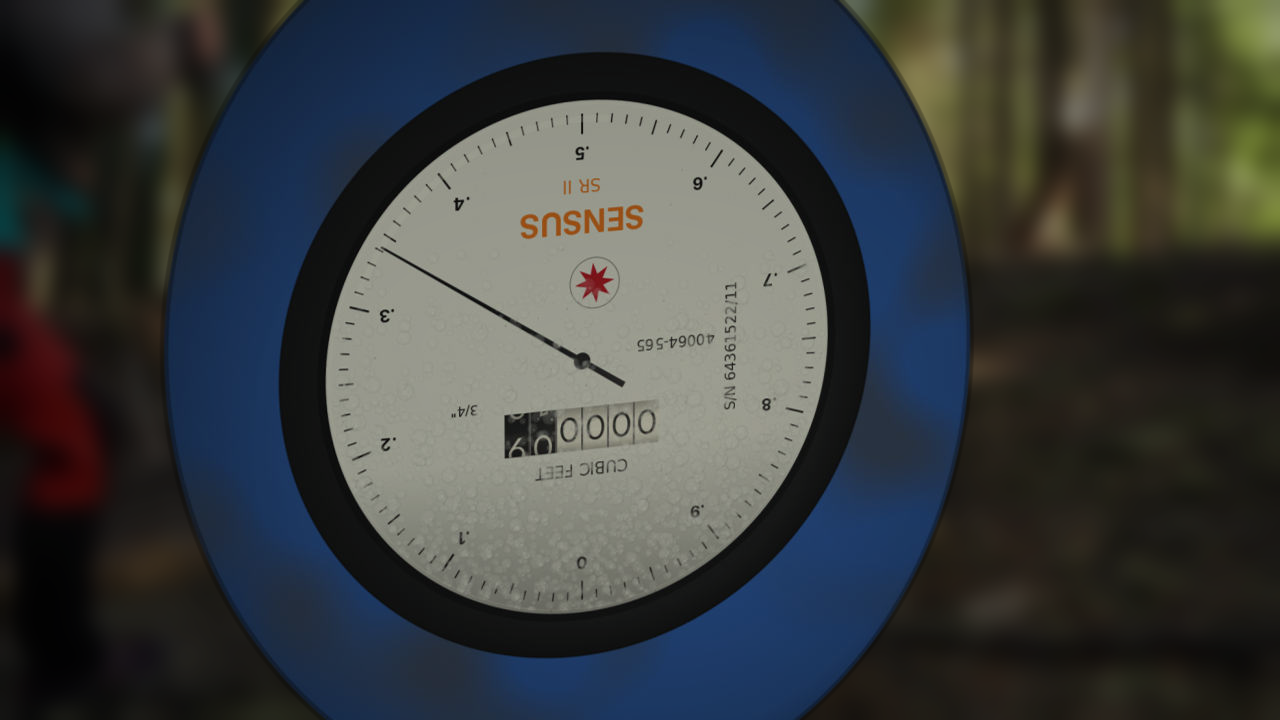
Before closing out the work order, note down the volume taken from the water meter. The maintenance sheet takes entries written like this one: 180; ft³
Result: 9.34; ft³
